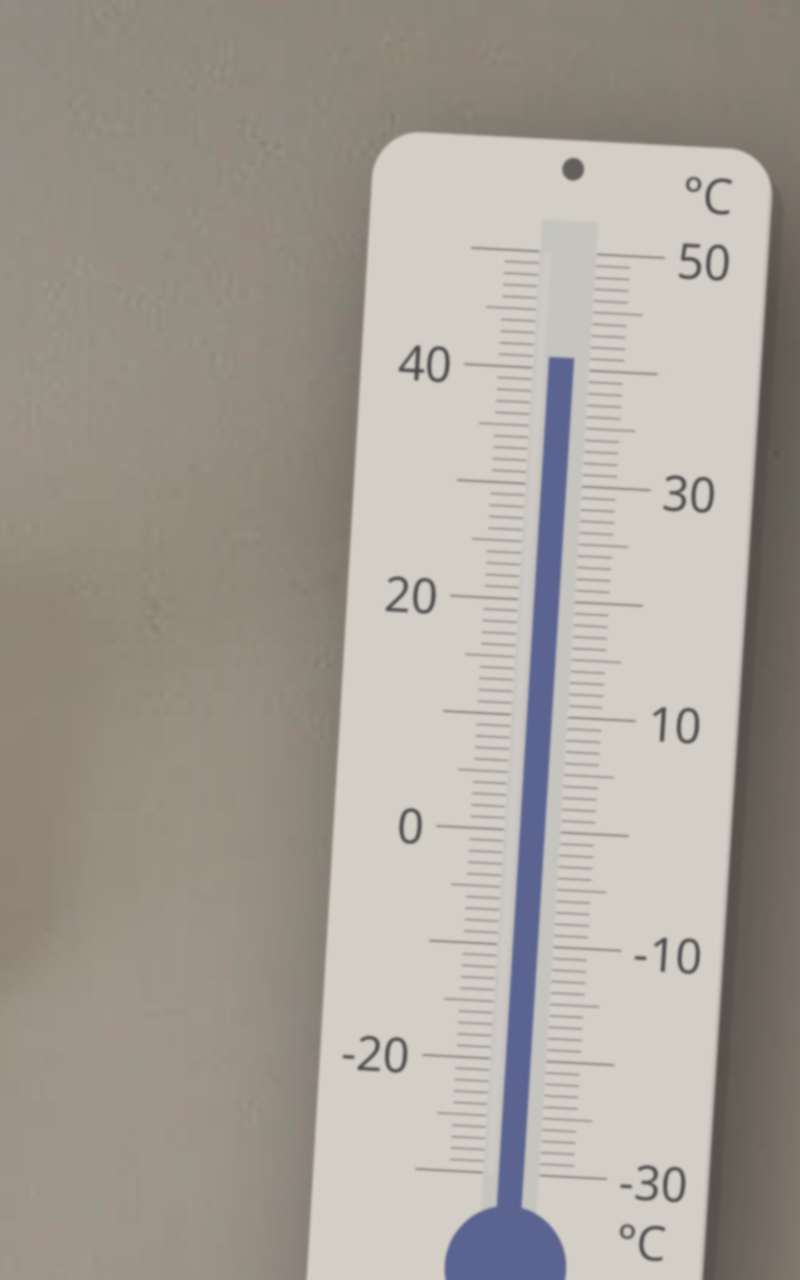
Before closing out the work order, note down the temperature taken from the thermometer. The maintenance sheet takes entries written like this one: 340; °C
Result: 41; °C
